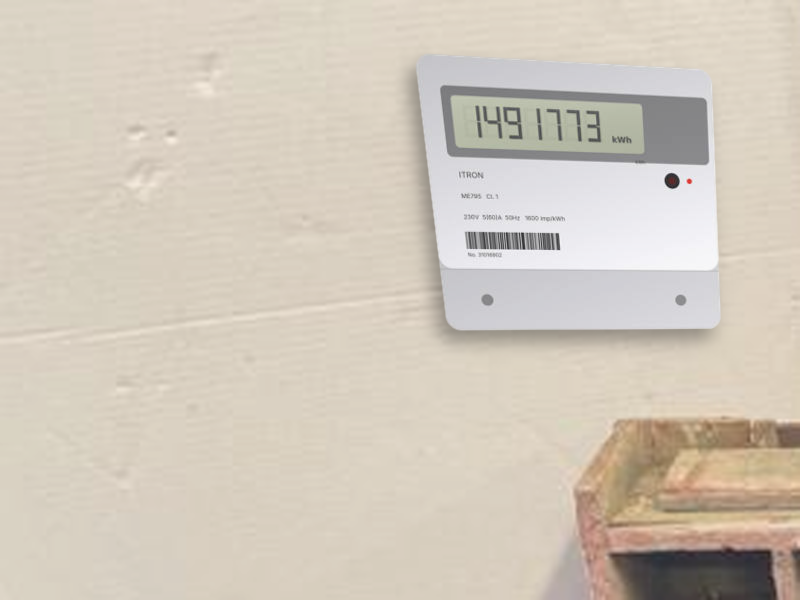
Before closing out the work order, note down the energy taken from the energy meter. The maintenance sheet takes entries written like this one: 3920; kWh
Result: 1491773; kWh
